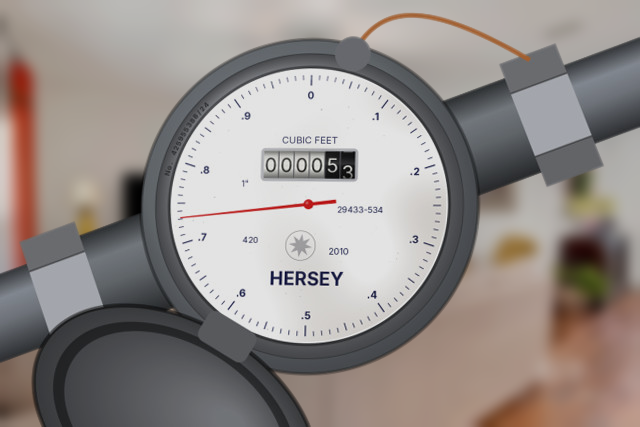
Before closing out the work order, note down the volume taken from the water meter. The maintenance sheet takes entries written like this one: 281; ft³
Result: 52.73; ft³
